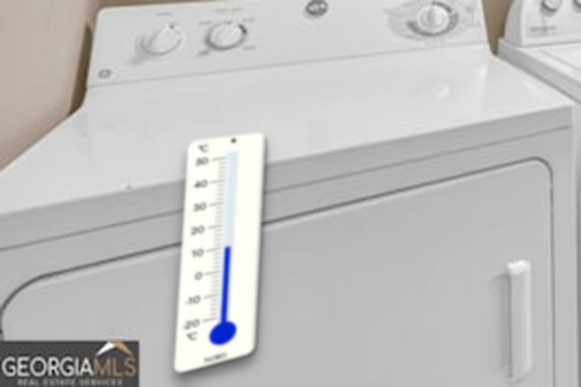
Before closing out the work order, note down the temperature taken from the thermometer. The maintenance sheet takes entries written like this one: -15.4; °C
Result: 10; °C
